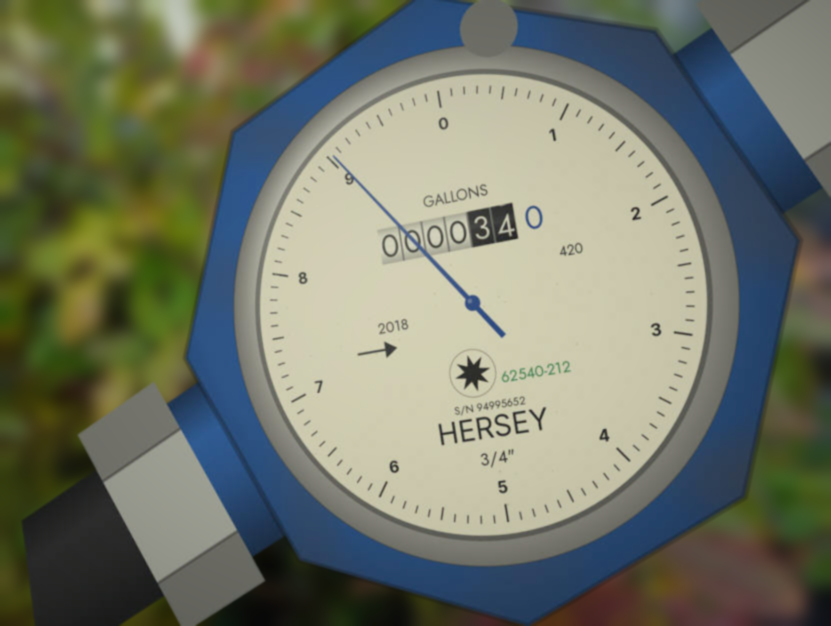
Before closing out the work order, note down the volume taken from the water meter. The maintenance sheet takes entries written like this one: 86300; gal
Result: 339.0; gal
